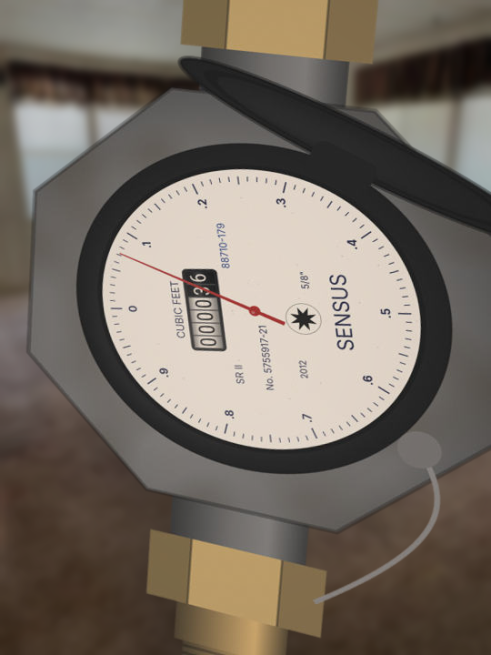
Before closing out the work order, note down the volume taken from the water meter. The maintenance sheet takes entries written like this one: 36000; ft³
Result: 36.07; ft³
